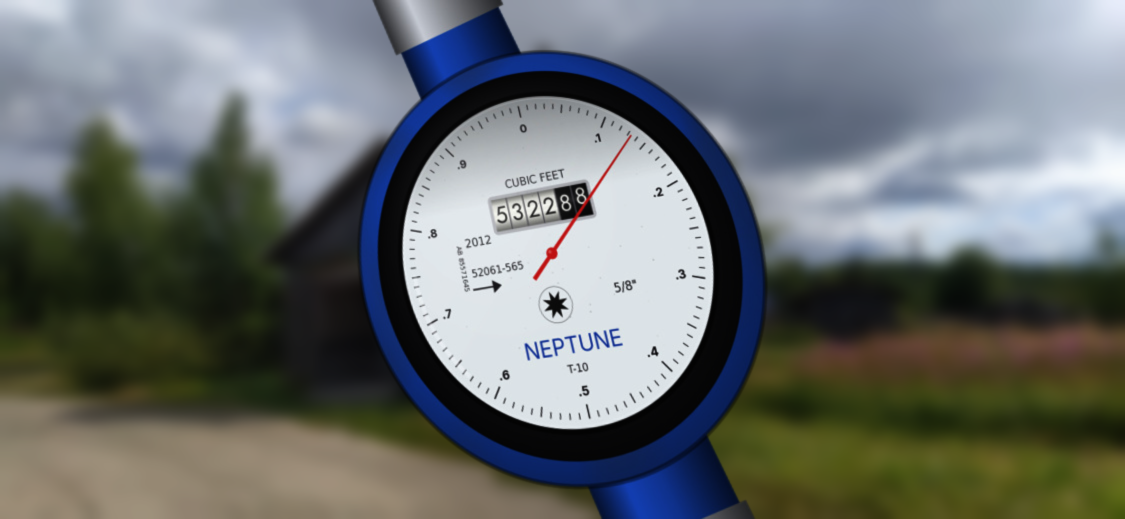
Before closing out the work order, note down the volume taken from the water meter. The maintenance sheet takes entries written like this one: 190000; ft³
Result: 532288.13; ft³
